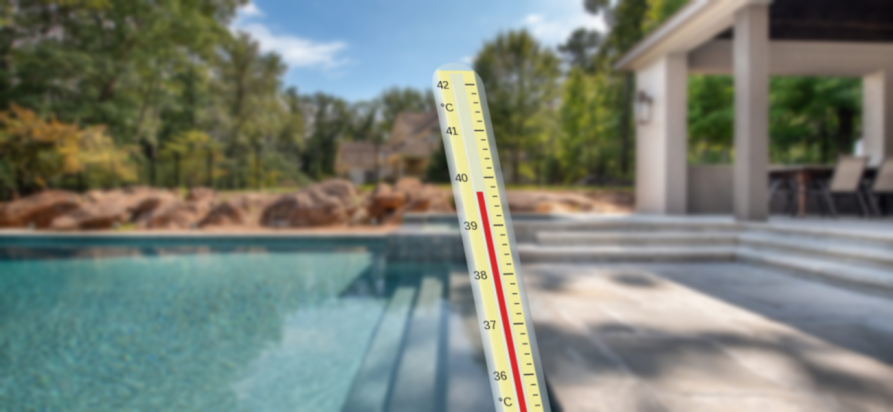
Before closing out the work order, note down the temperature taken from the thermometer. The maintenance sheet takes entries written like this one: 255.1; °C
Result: 39.7; °C
